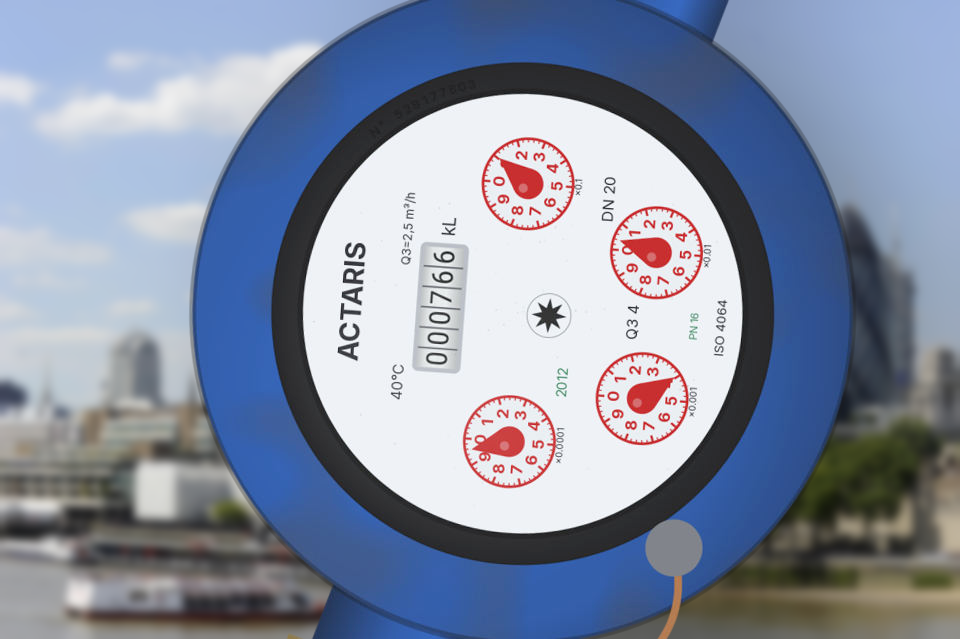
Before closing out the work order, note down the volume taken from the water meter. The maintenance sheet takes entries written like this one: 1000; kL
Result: 766.1039; kL
